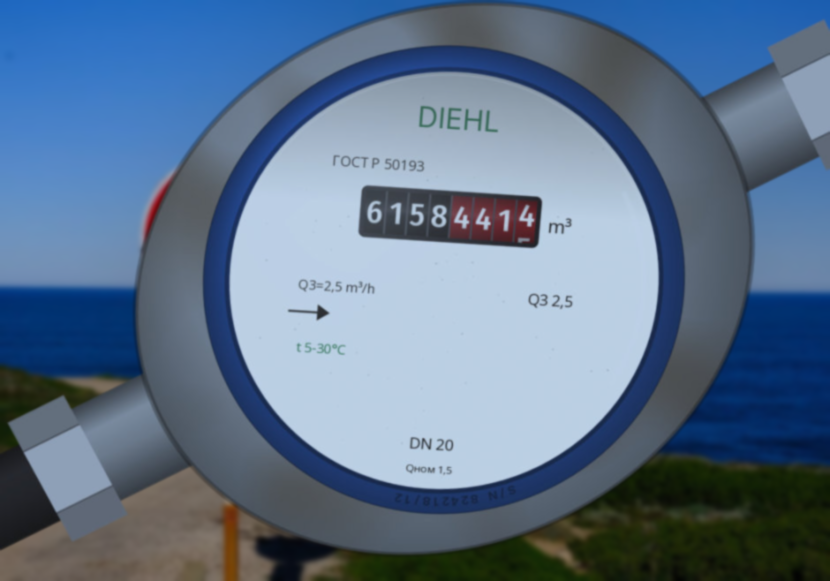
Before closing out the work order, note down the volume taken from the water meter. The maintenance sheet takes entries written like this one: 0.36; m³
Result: 6158.4414; m³
